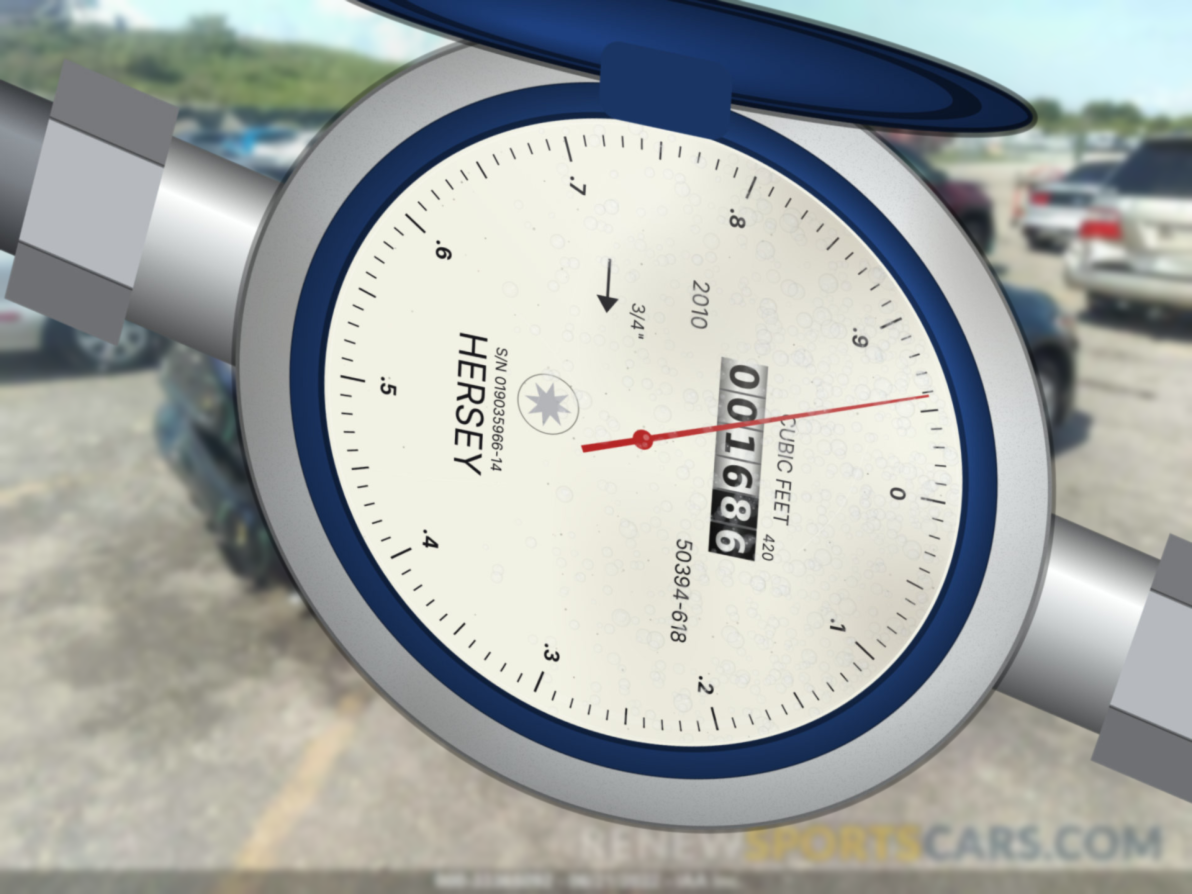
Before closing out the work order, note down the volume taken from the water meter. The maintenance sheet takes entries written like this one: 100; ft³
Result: 1685.94; ft³
